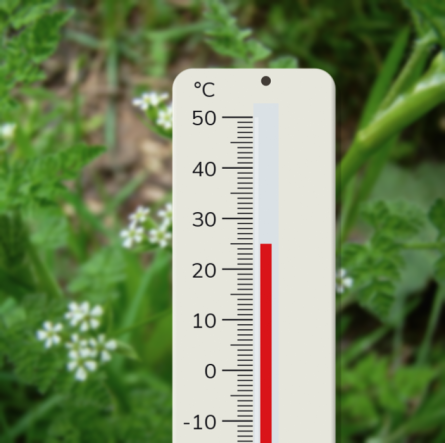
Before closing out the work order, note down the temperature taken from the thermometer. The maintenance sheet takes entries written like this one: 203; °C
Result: 25; °C
